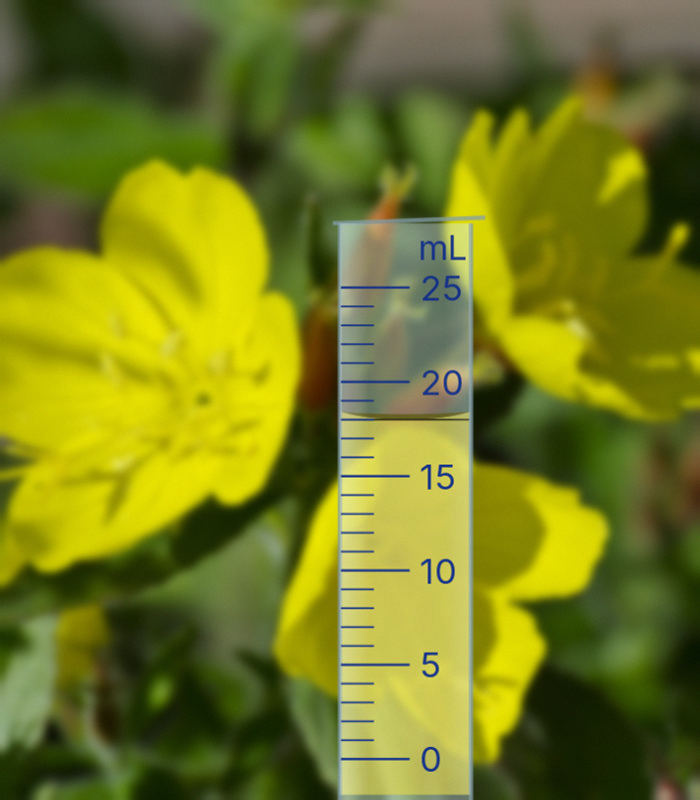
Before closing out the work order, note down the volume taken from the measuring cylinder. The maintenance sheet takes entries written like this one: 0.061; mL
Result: 18; mL
